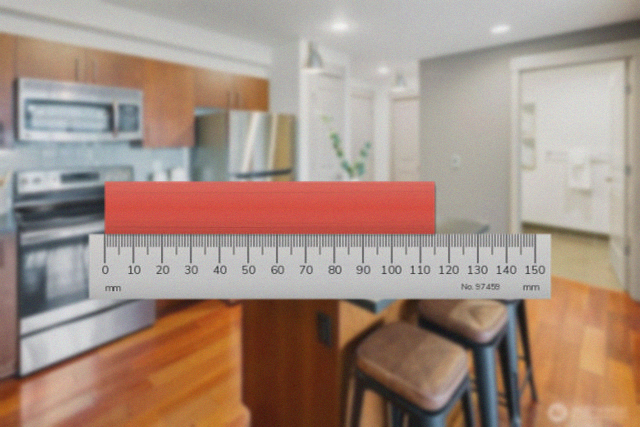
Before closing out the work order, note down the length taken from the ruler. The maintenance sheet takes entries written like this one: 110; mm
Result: 115; mm
